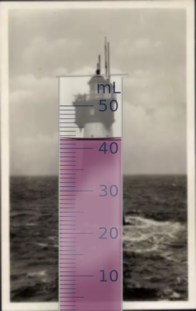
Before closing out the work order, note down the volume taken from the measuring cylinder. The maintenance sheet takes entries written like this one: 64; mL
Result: 42; mL
